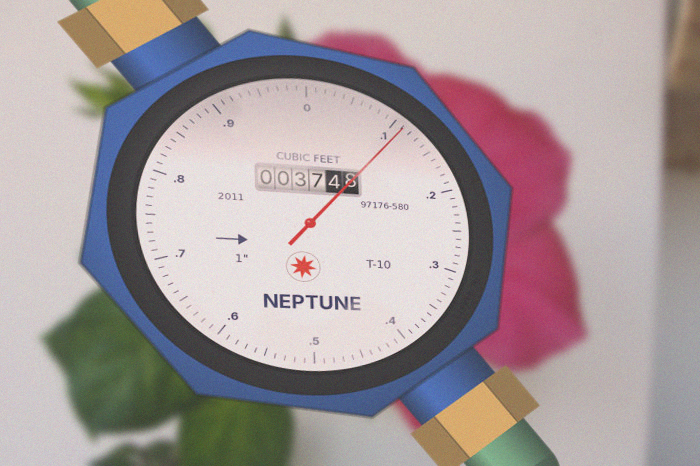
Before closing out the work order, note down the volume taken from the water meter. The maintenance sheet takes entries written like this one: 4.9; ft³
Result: 3748.11; ft³
